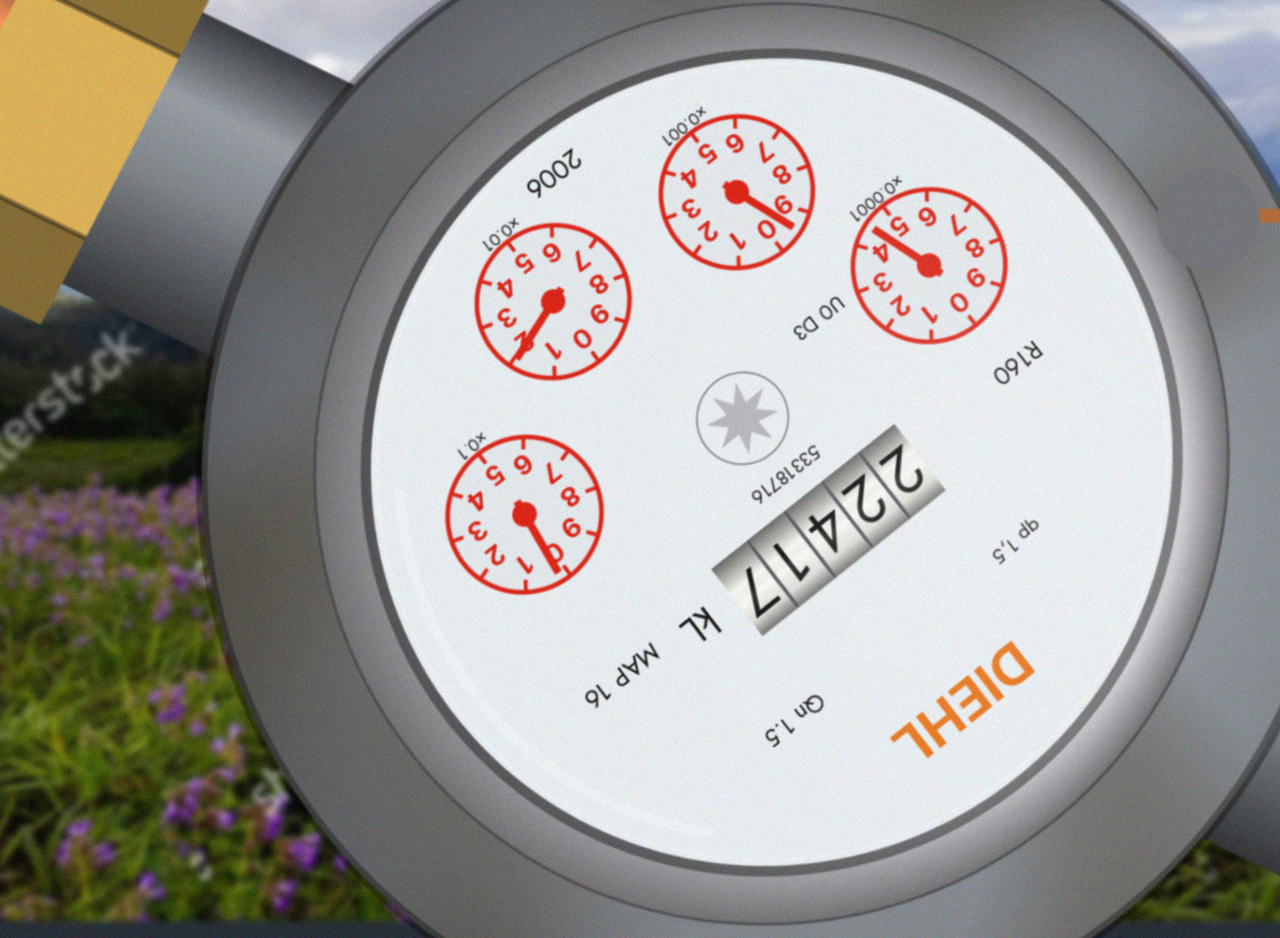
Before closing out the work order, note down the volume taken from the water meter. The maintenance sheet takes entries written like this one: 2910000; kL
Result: 22417.0194; kL
